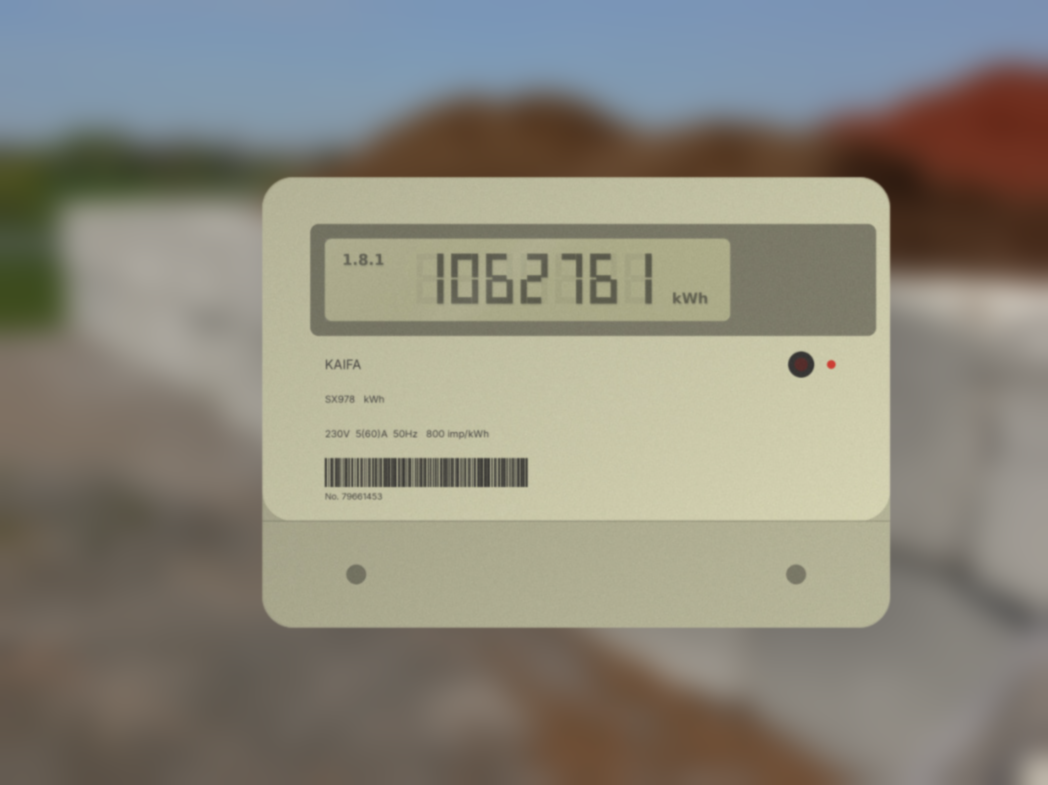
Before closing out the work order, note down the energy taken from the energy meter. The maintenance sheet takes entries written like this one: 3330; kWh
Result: 1062761; kWh
